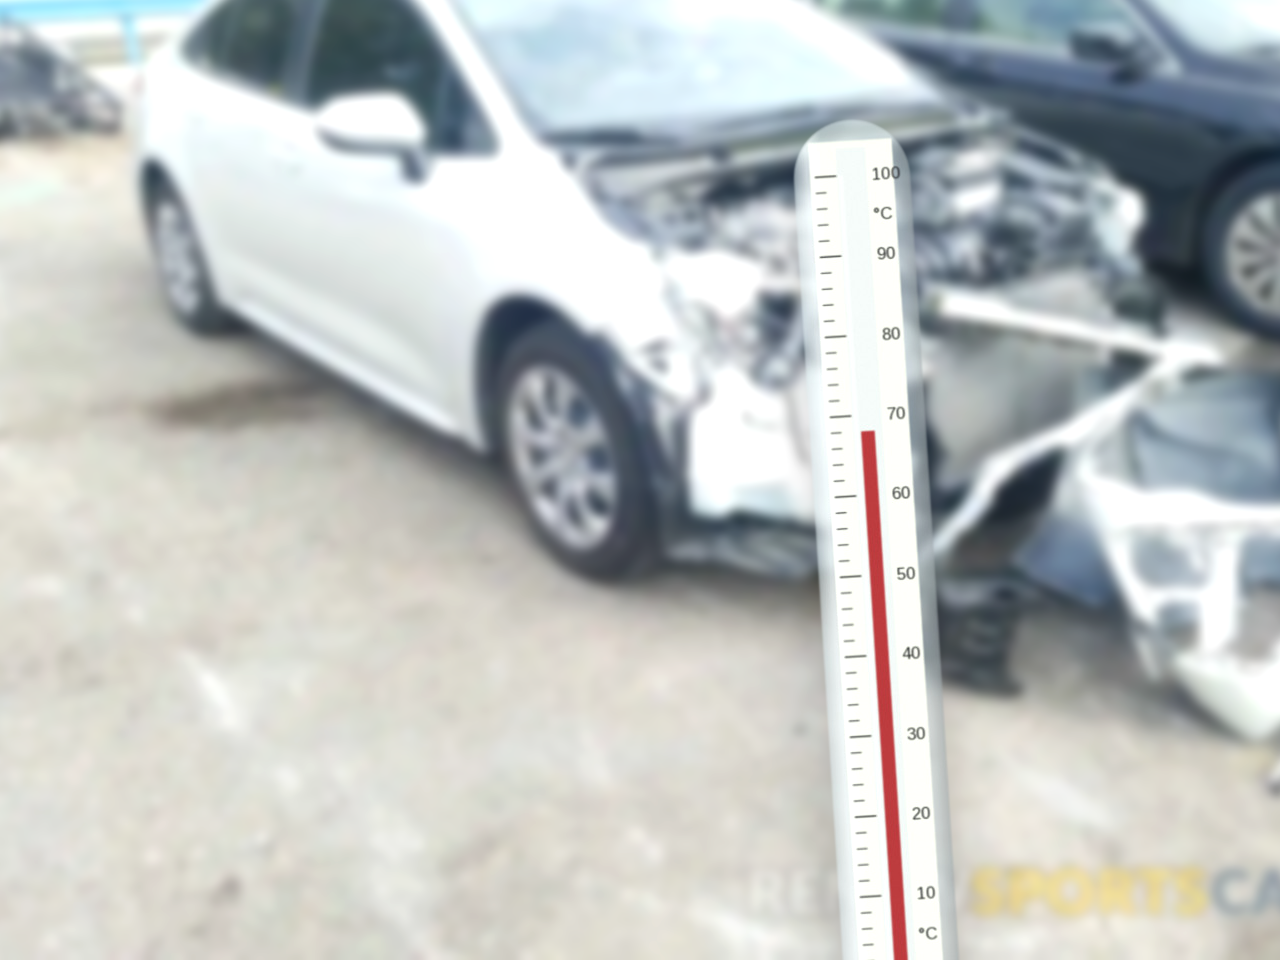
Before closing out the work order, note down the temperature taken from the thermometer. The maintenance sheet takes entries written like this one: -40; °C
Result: 68; °C
